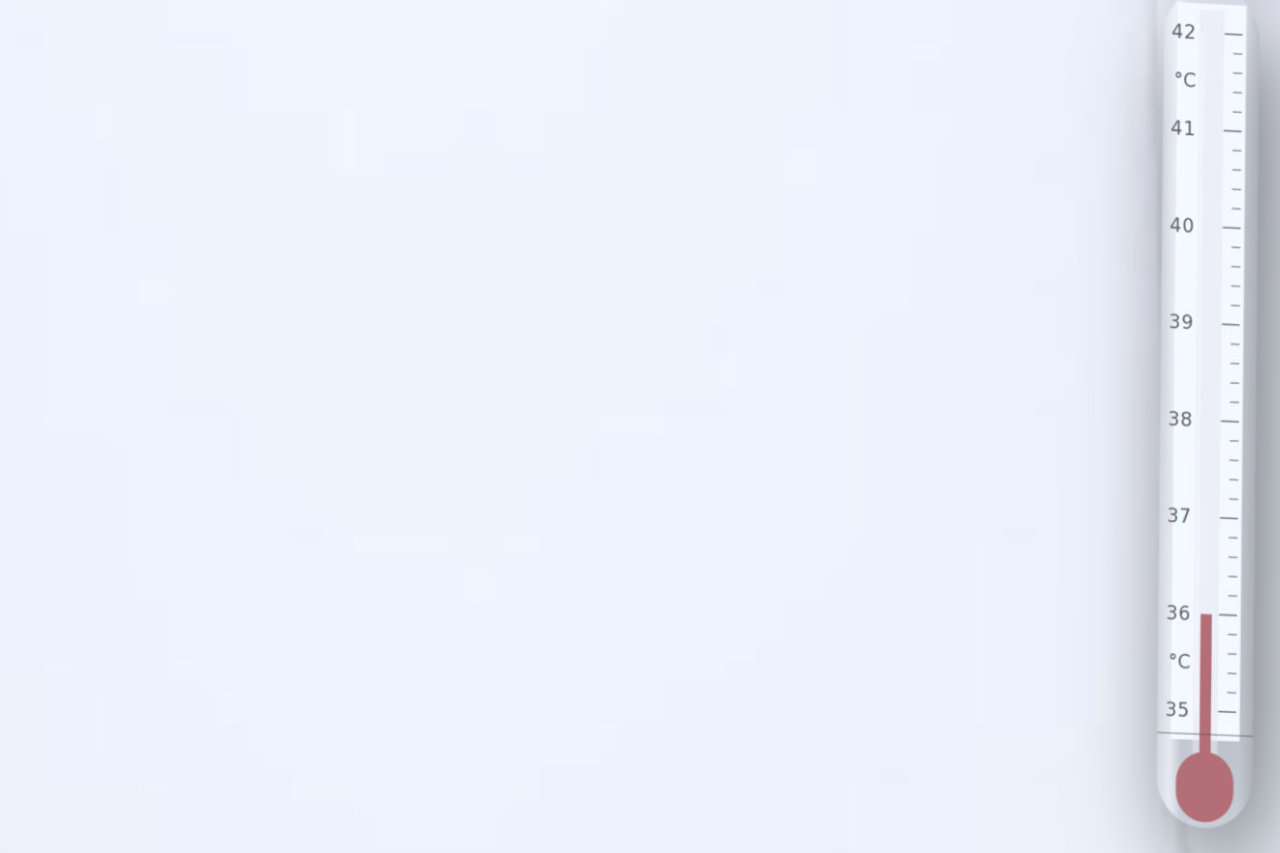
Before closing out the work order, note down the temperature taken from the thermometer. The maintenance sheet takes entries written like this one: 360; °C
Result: 36; °C
